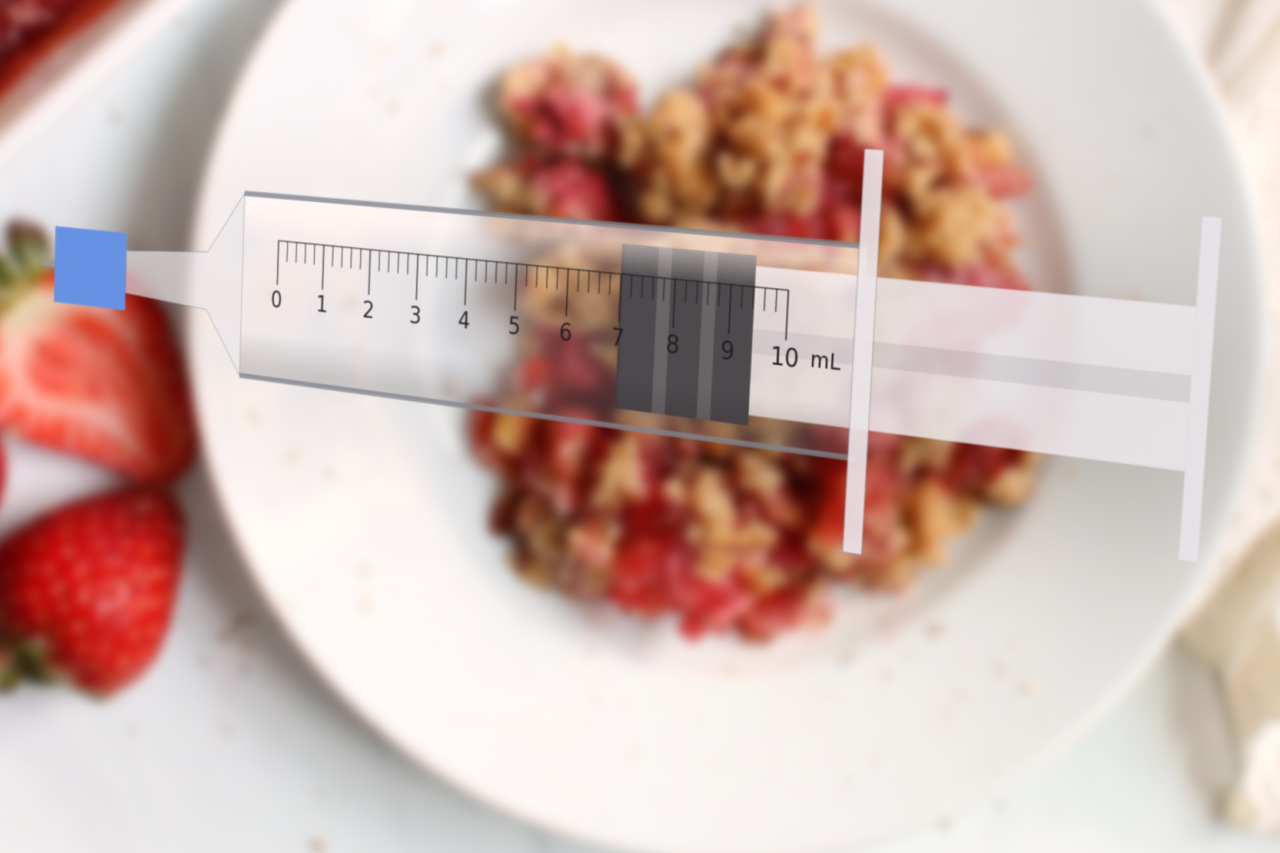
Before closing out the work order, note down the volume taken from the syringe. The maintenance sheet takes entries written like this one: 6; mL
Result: 7; mL
